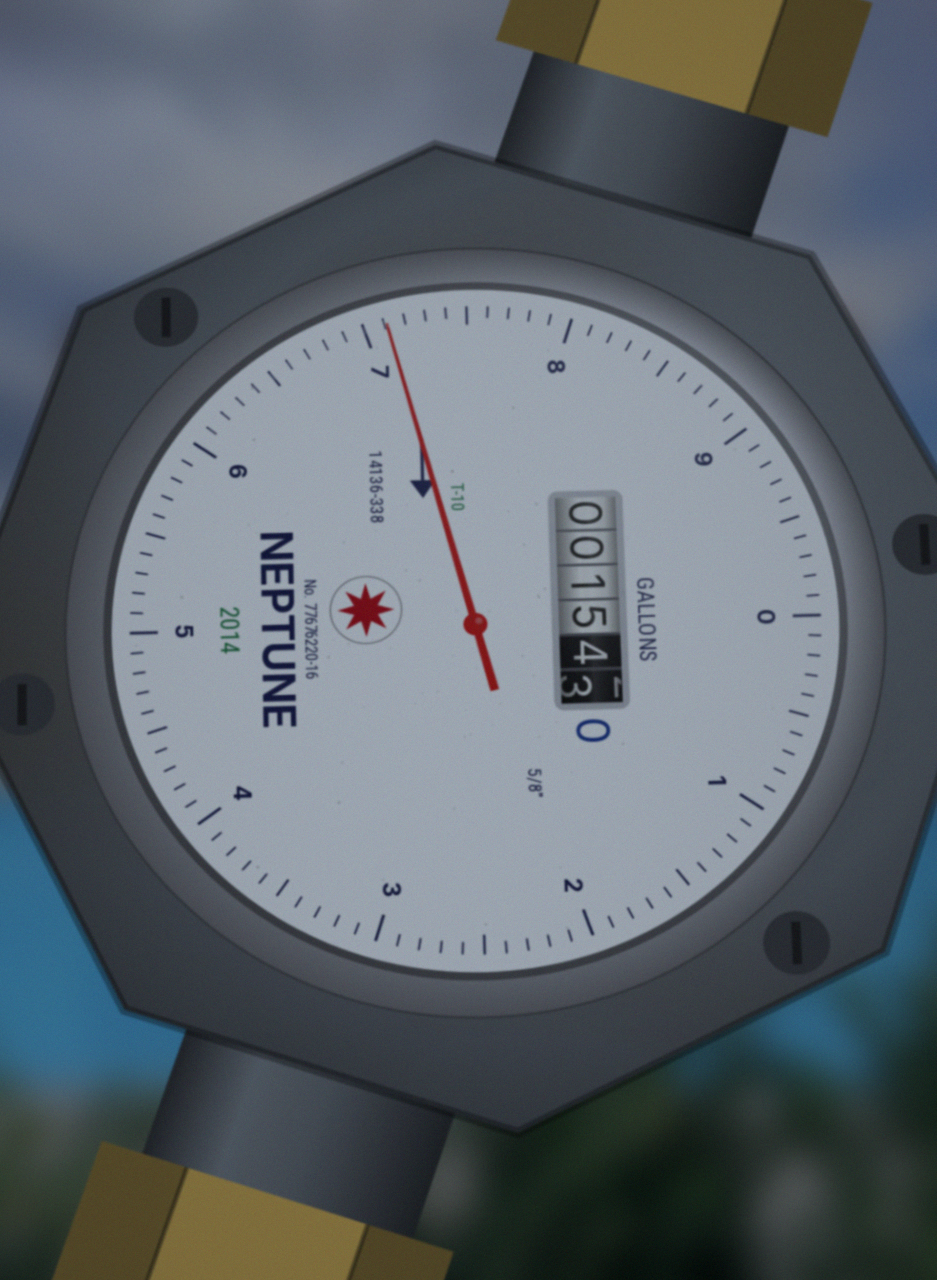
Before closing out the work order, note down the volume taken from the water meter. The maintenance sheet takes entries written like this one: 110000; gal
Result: 15427.1; gal
